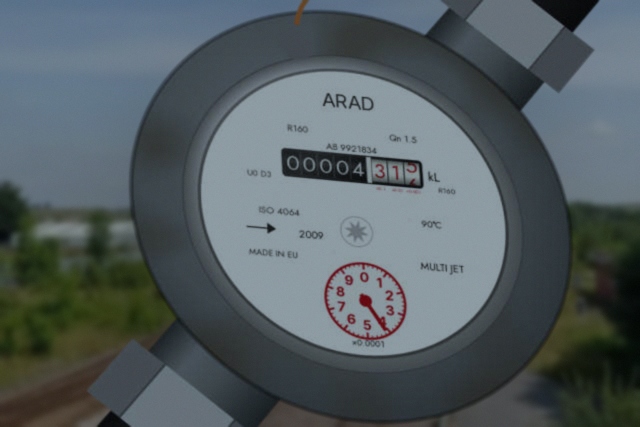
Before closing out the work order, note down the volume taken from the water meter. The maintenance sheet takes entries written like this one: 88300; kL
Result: 4.3154; kL
